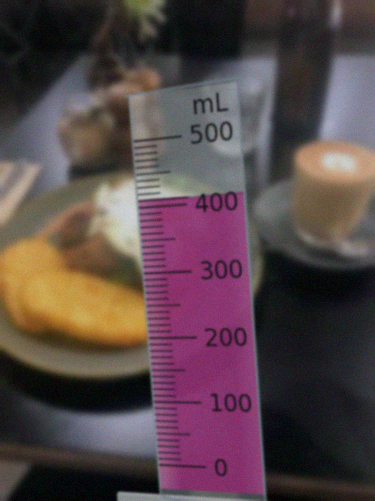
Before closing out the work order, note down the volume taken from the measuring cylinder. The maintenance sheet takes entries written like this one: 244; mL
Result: 410; mL
